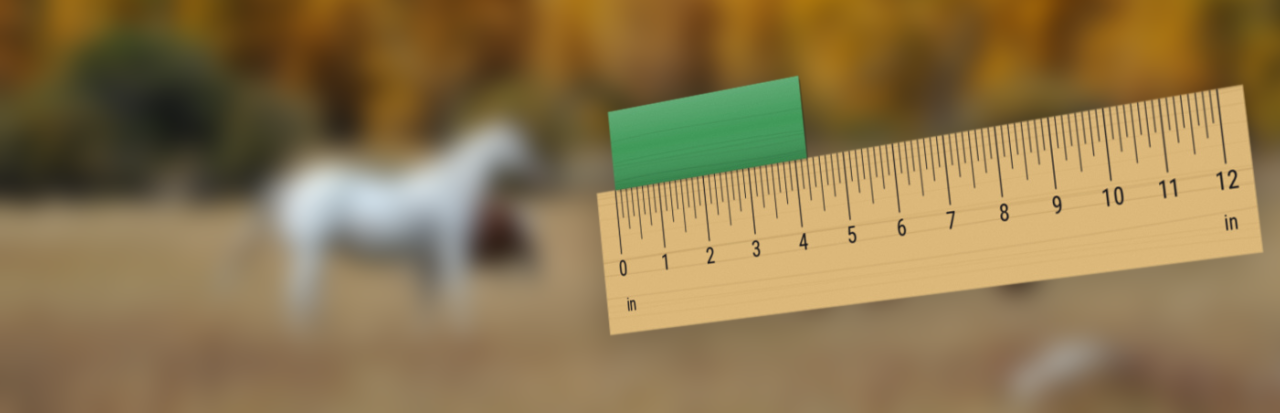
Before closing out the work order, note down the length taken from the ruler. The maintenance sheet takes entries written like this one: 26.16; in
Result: 4.25; in
